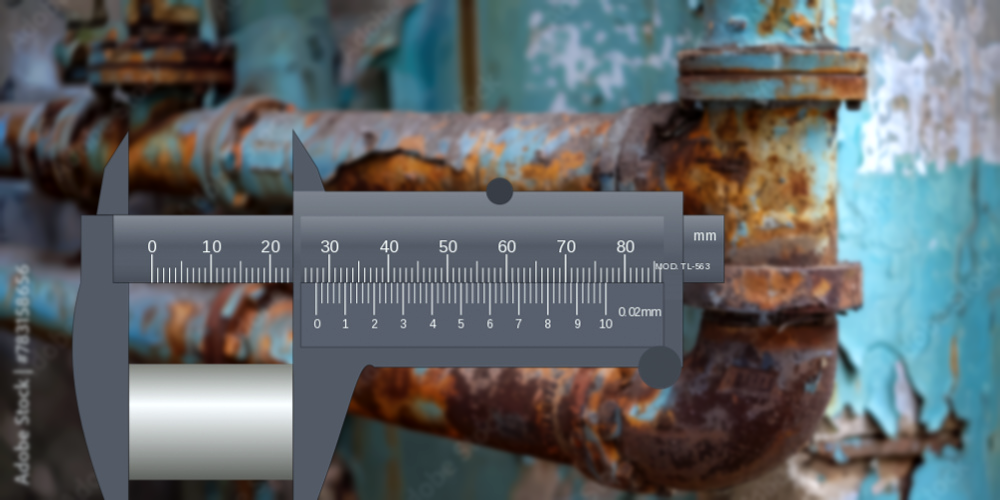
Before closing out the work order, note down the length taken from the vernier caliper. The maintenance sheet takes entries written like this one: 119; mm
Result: 27.8; mm
